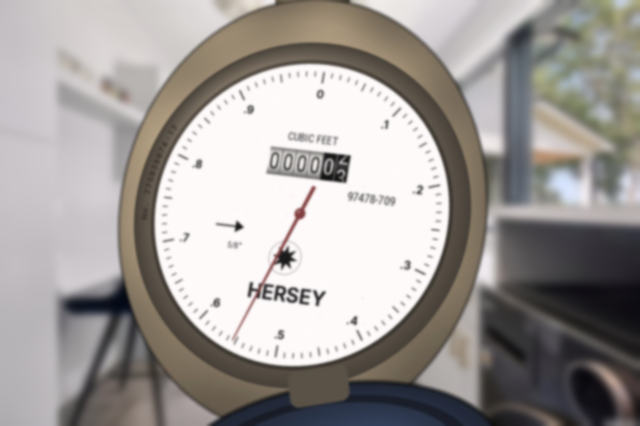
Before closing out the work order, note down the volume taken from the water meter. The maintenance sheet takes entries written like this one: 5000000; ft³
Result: 2.55; ft³
